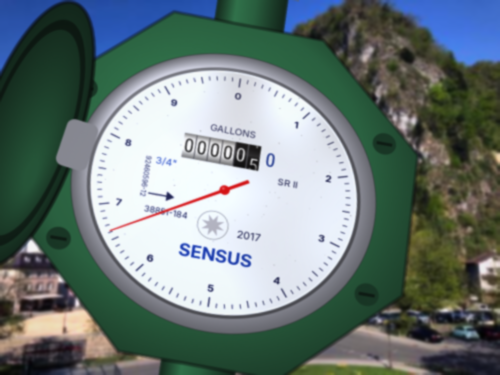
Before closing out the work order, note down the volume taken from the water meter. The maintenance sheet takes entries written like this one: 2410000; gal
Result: 46.6; gal
